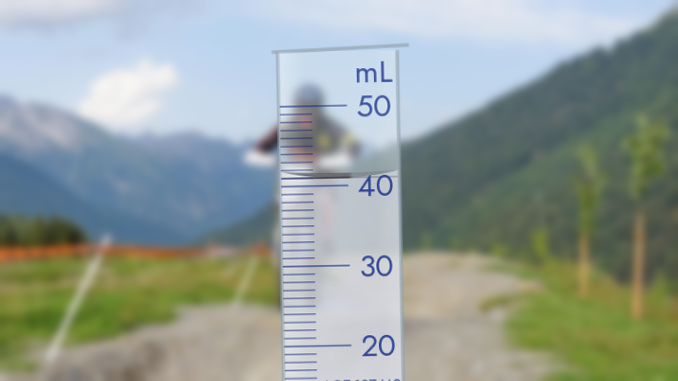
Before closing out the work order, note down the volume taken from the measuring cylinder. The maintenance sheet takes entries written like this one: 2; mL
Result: 41; mL
